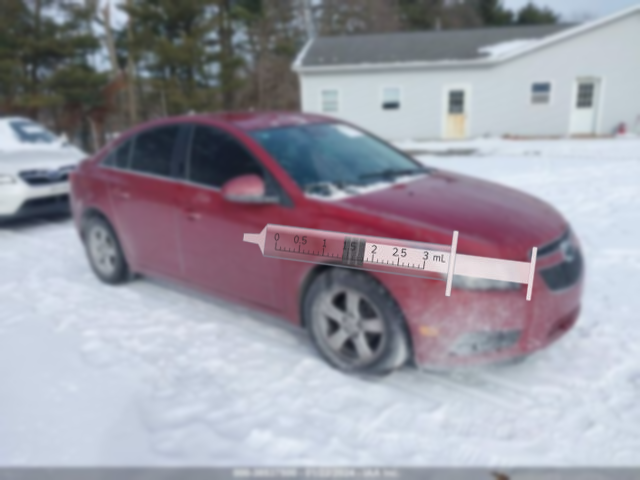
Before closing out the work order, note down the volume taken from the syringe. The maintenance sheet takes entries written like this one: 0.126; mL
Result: 1.4; mL
